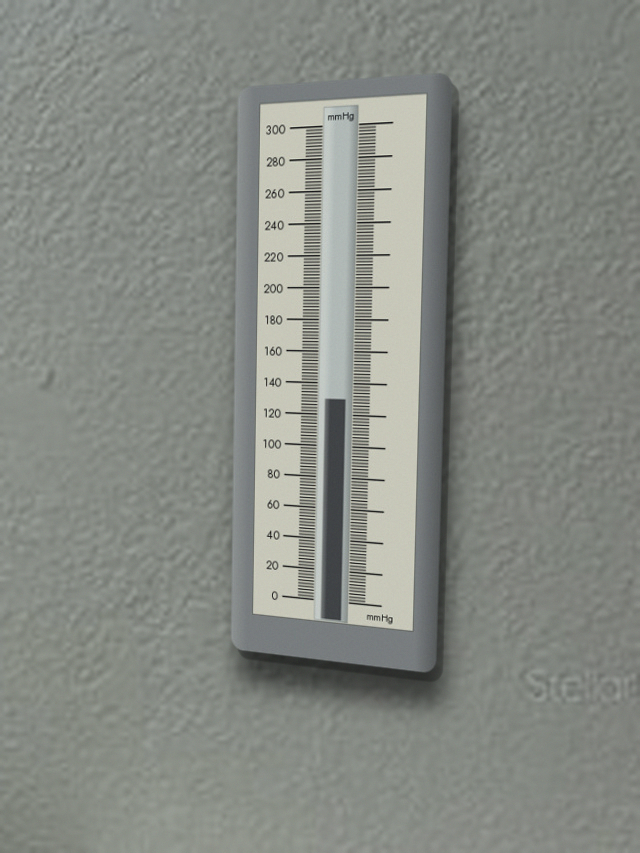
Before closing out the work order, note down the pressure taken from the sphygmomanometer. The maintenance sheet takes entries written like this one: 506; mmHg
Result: 130; mmHg
